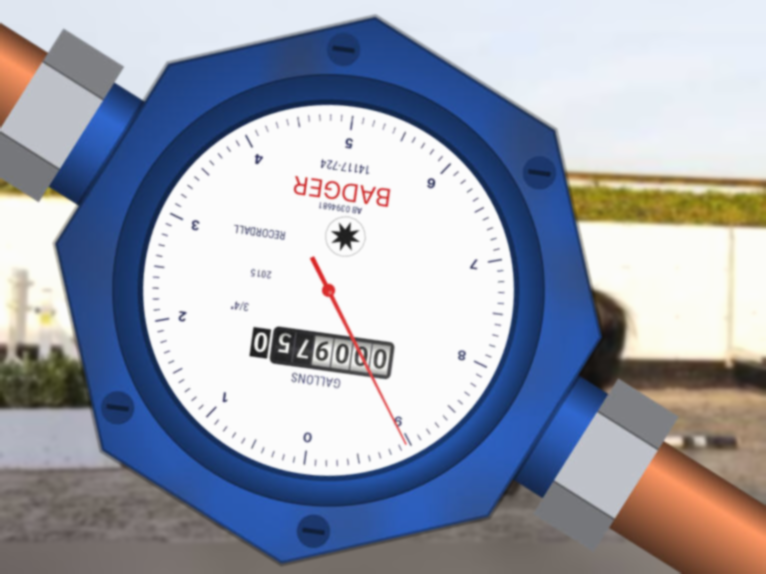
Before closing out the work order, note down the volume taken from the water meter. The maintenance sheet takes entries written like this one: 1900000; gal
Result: 9749.0; gal
